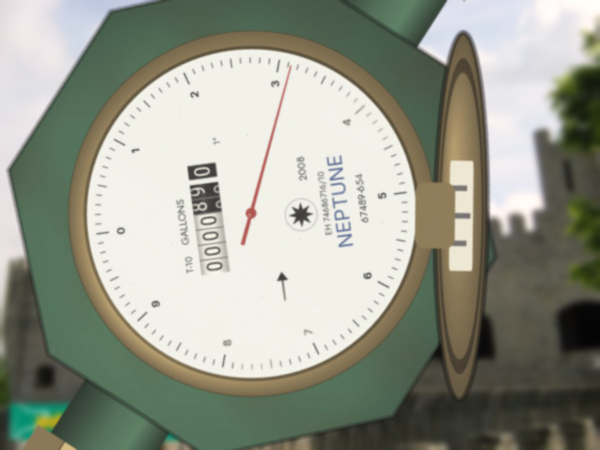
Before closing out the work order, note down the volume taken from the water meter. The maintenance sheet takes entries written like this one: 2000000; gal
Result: 893.1; gal
